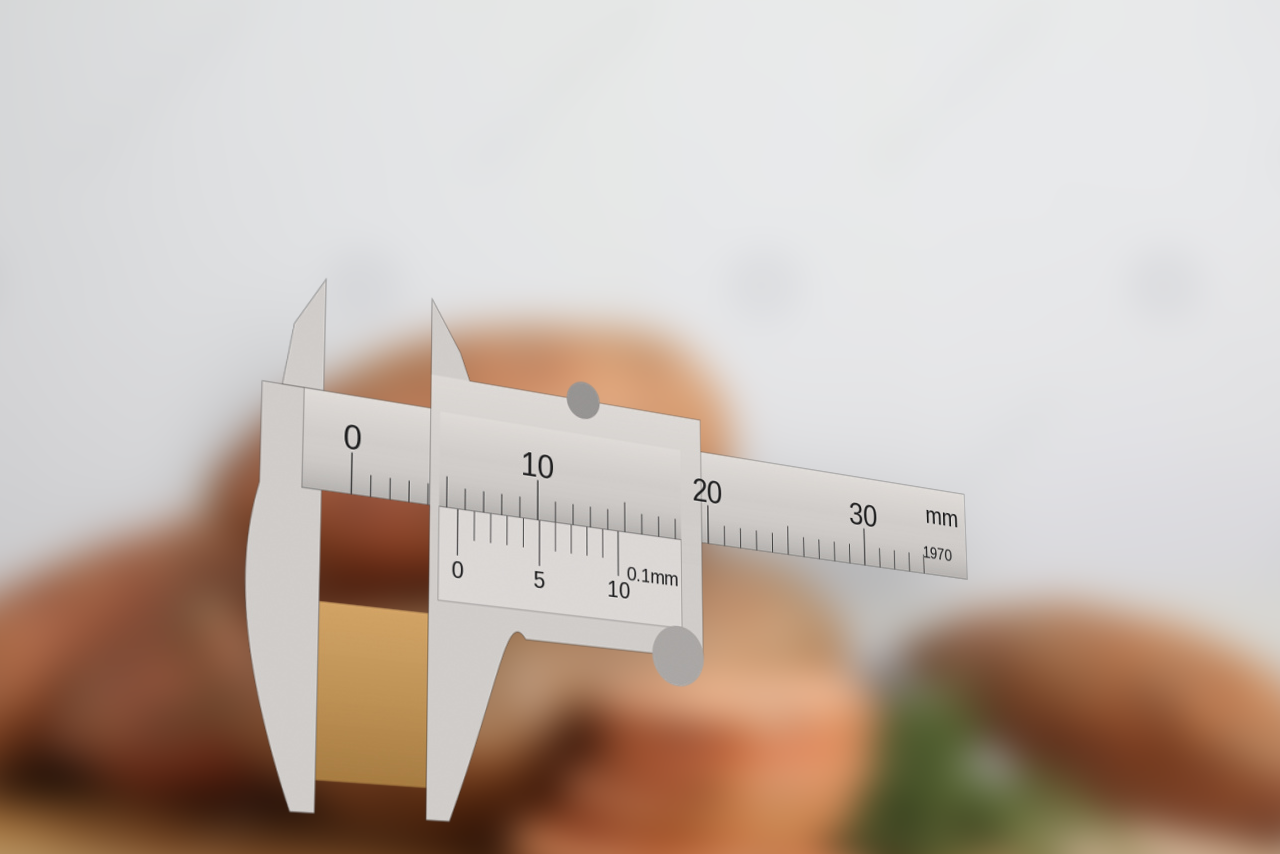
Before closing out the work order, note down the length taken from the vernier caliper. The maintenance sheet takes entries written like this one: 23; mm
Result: 5.6; mm
